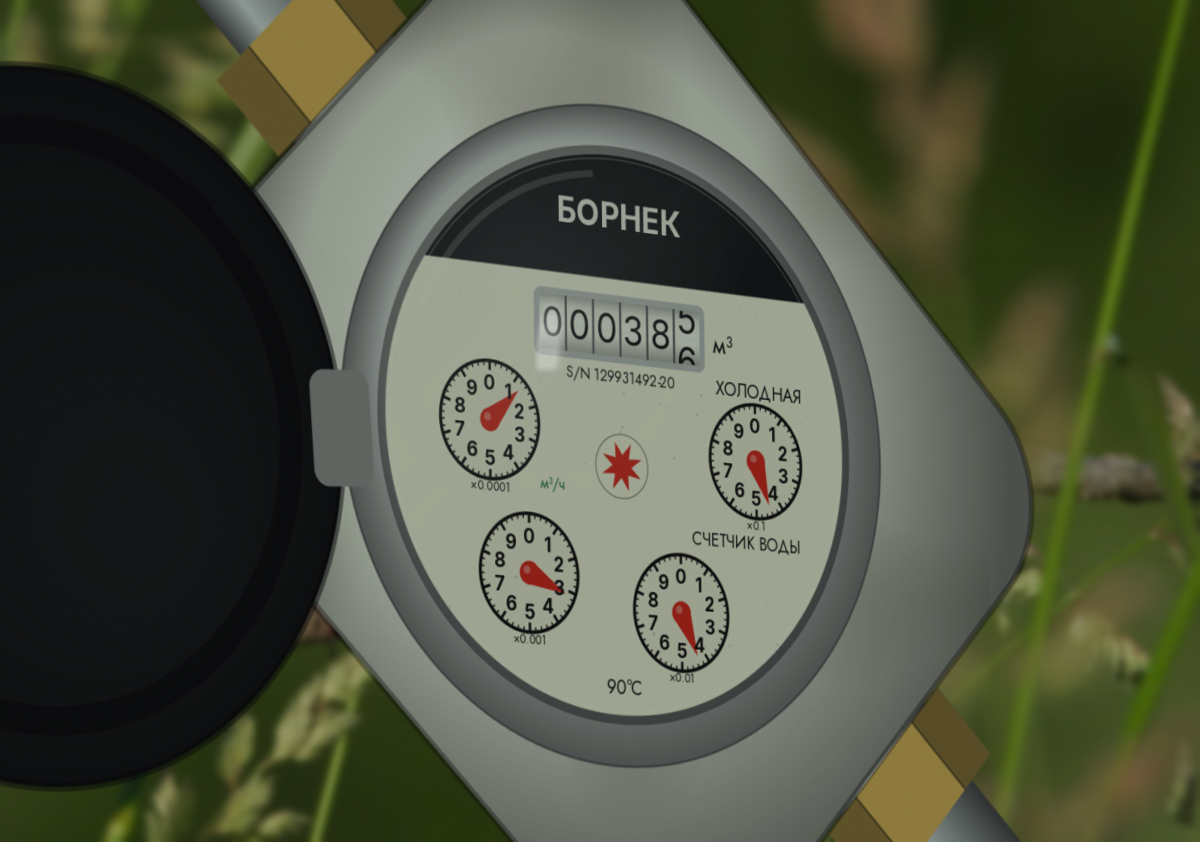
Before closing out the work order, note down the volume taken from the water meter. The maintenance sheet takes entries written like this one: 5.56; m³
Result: 385.4431; m³
